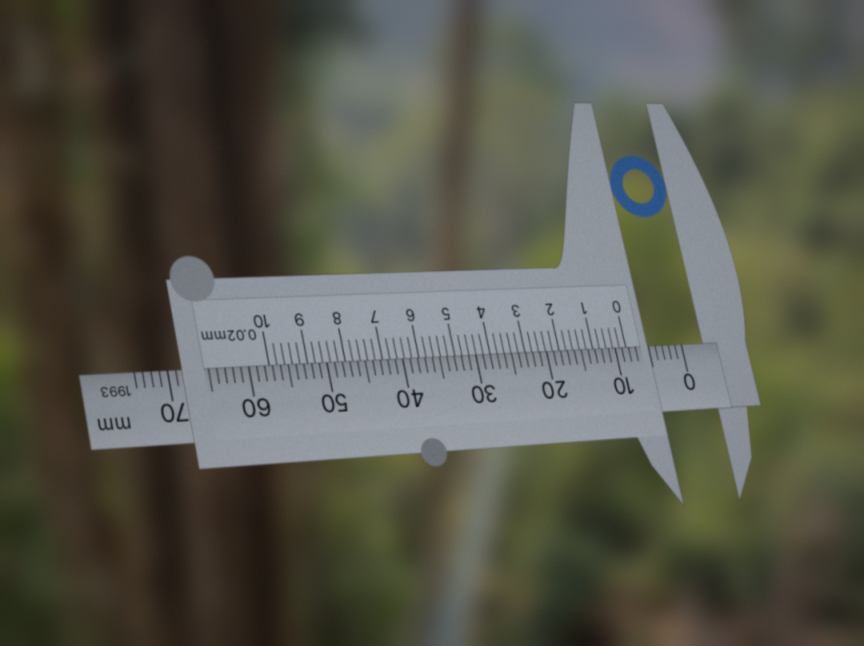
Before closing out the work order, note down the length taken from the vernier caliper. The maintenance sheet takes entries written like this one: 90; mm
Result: 8.4; mm
